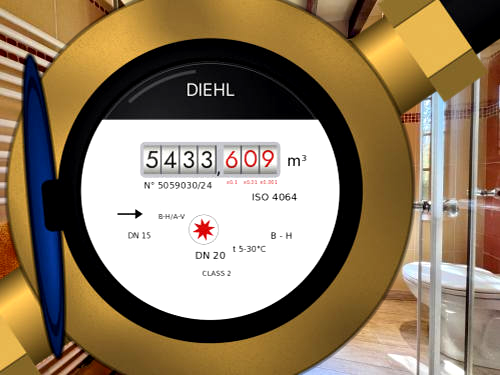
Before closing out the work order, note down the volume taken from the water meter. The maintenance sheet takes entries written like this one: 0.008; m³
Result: 5433.609; m³
